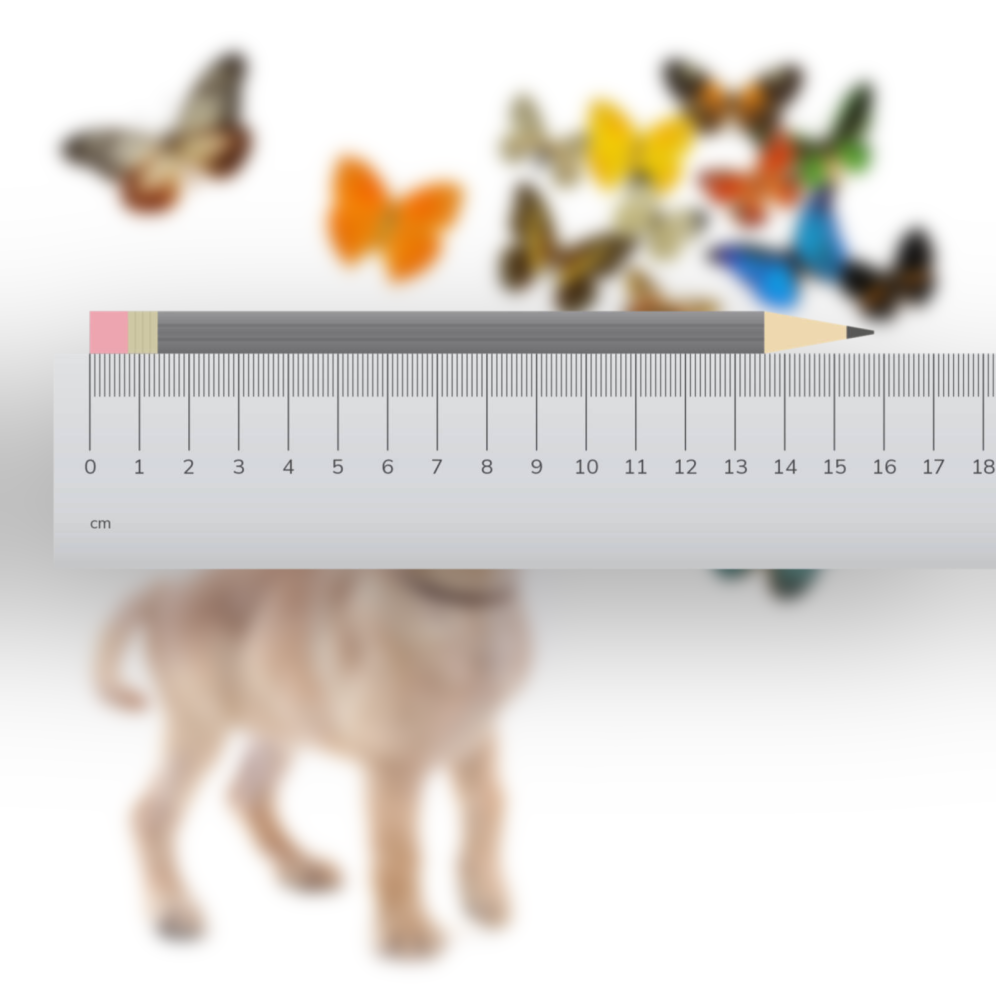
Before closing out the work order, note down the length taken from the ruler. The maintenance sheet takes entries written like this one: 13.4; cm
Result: 15.8; cm
